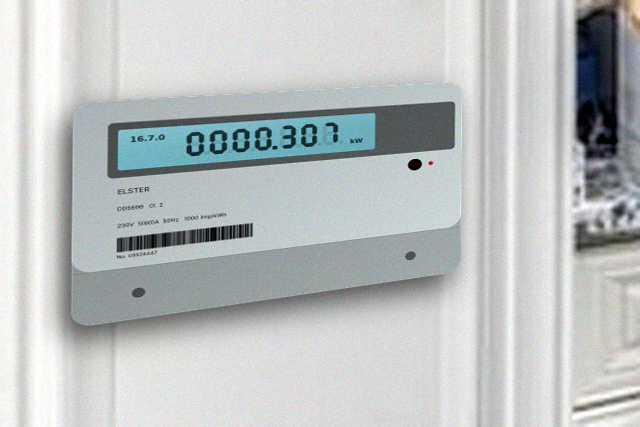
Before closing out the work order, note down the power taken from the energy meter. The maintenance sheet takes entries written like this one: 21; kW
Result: 0.307; kW
